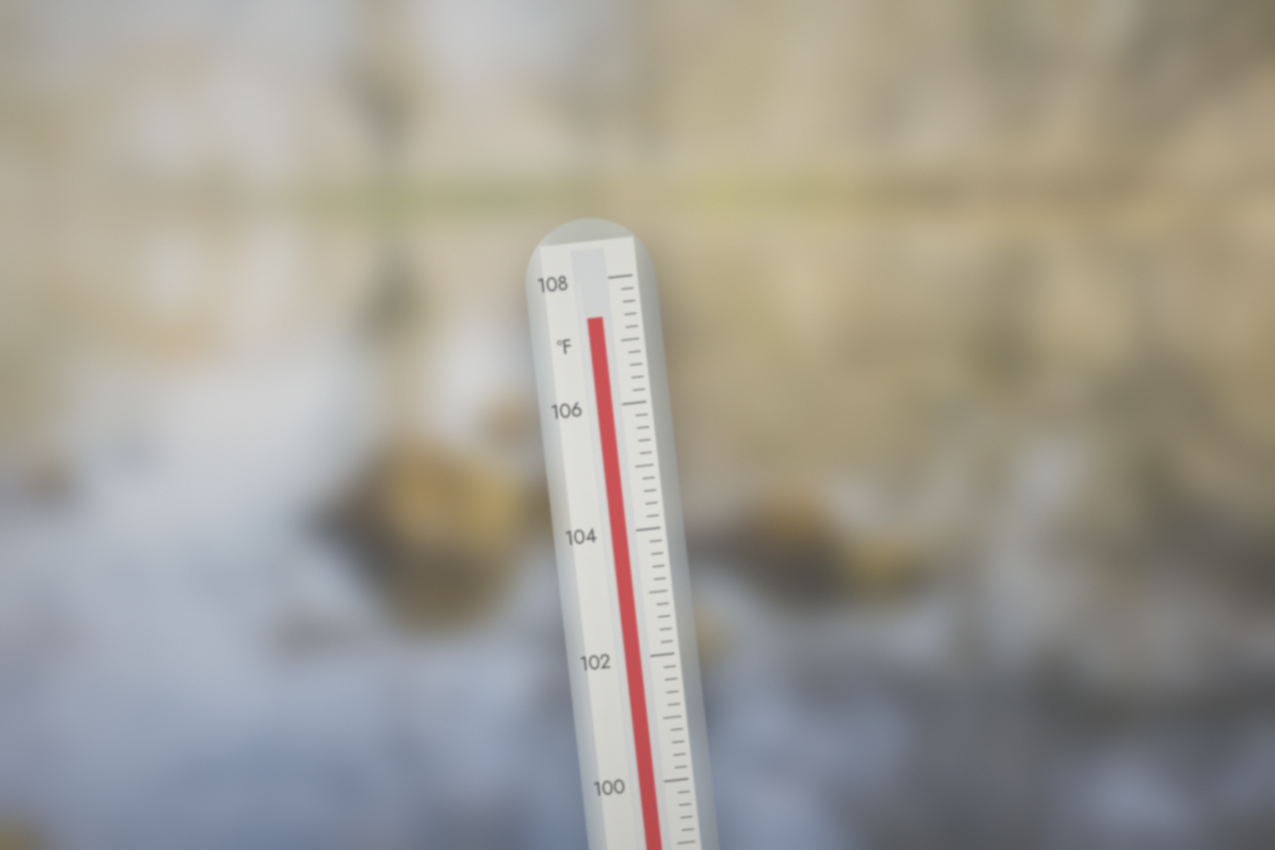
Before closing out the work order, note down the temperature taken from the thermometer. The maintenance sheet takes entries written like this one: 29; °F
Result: 107.4; °F
